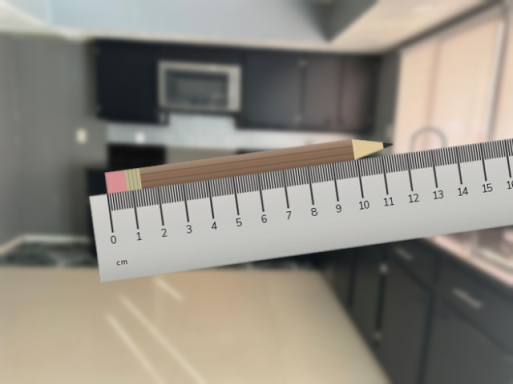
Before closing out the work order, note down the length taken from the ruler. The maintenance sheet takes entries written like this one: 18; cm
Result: 11.5; cm
